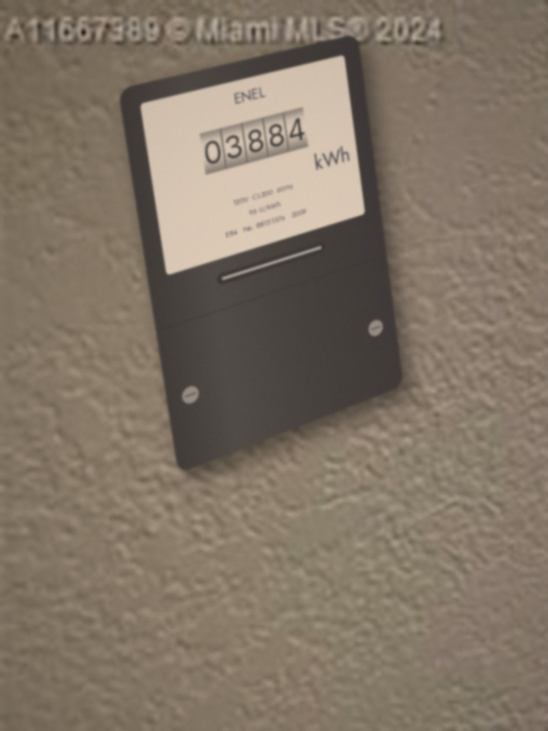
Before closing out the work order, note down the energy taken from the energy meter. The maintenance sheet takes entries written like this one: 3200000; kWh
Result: 3884; kWh
